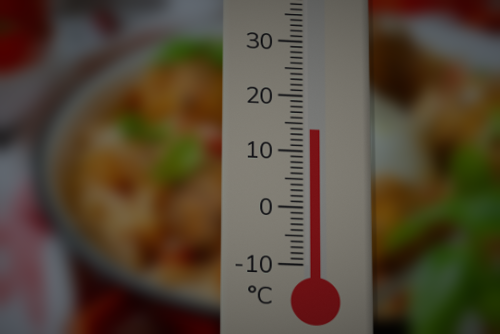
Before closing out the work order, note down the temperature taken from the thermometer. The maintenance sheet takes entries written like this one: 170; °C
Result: 14; °C
